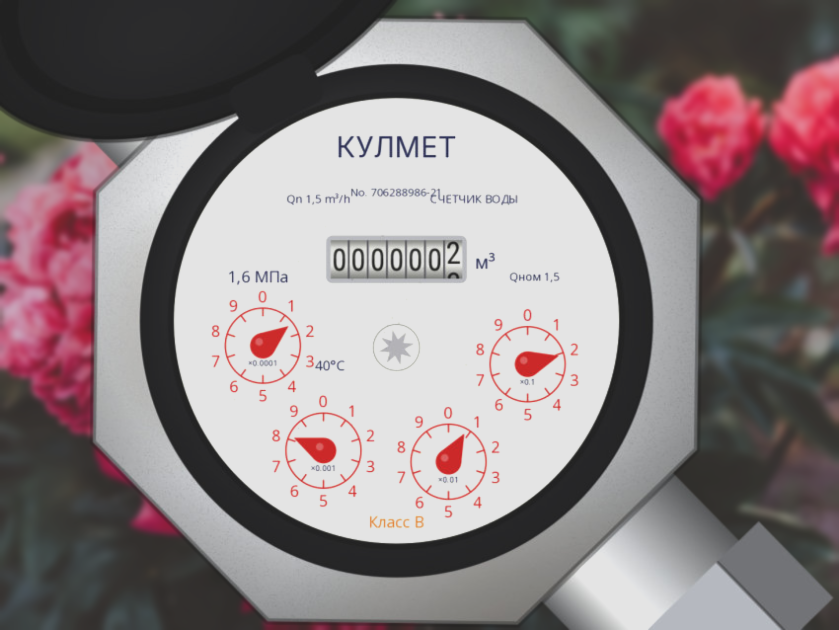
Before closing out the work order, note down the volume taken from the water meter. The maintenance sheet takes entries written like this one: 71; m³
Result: 2.2081; m³
